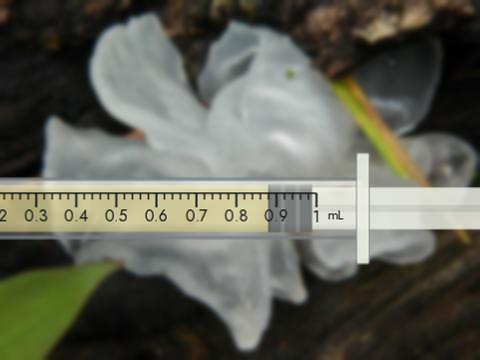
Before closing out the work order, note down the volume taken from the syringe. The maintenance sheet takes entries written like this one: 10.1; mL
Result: 0.88; mL
